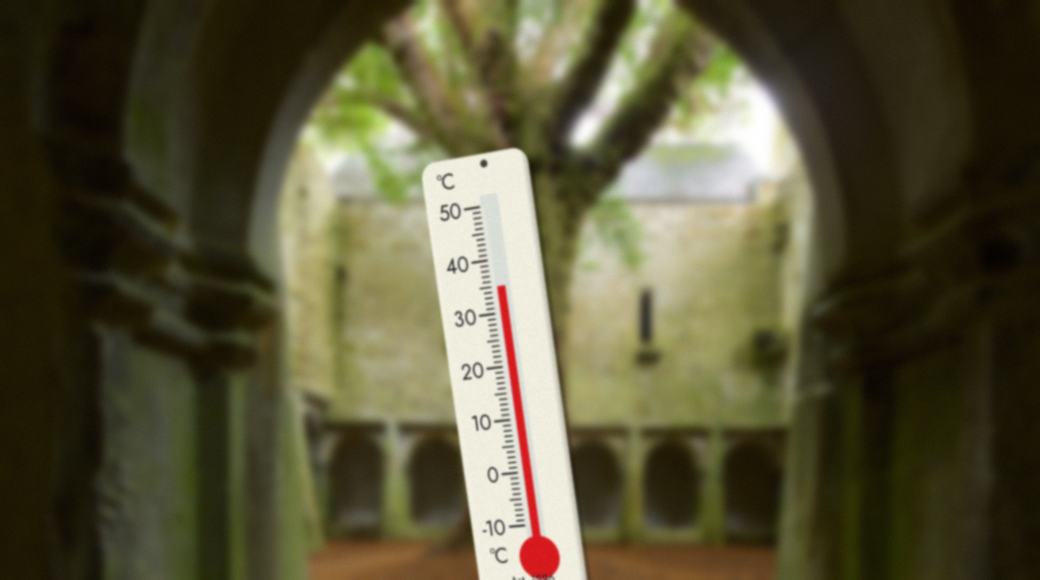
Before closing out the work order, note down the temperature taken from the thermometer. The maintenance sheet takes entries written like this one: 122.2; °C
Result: 35; °C
